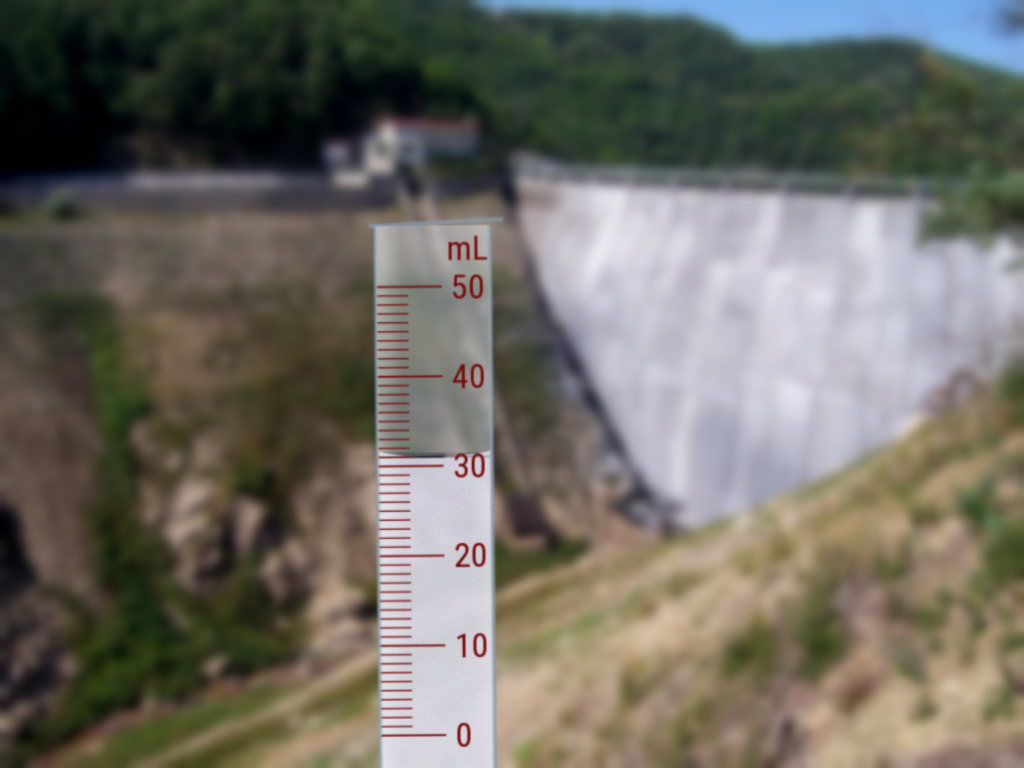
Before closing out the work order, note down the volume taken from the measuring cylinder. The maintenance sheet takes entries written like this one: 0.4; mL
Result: 31; mL
